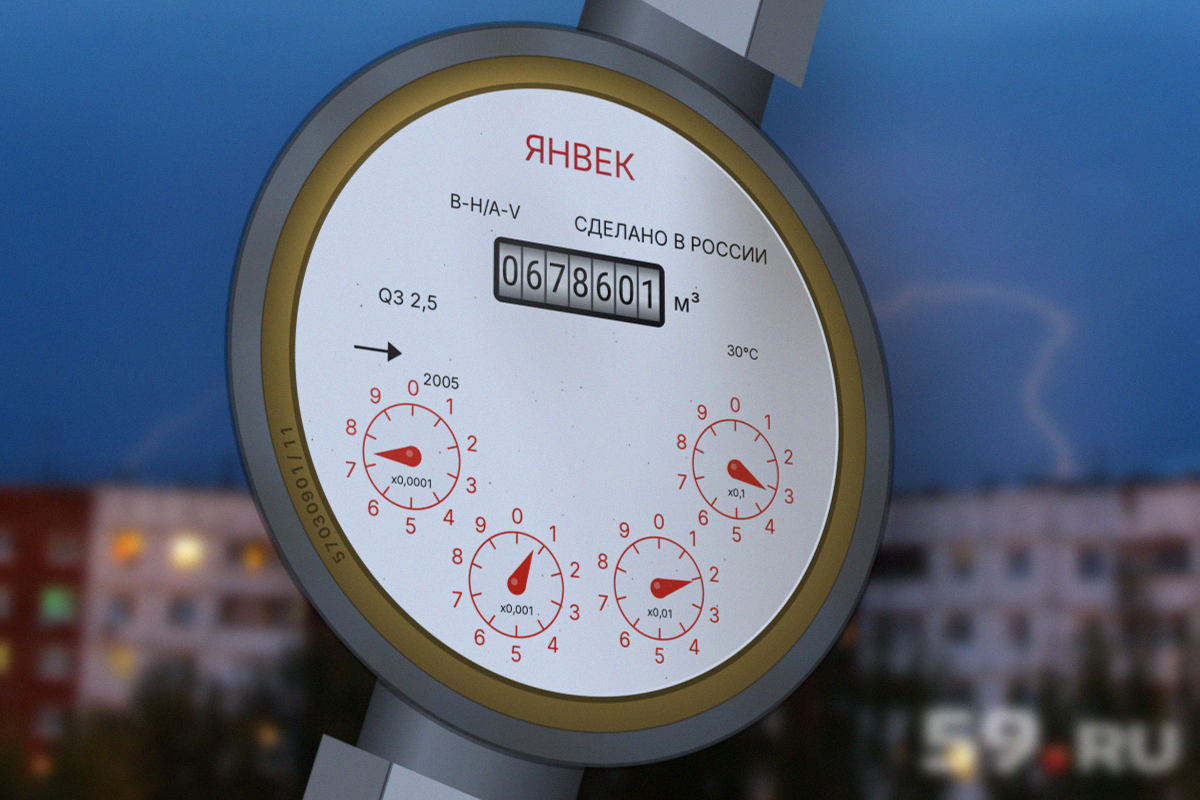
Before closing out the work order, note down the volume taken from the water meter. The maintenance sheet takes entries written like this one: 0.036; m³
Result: 678601.3207; m³
